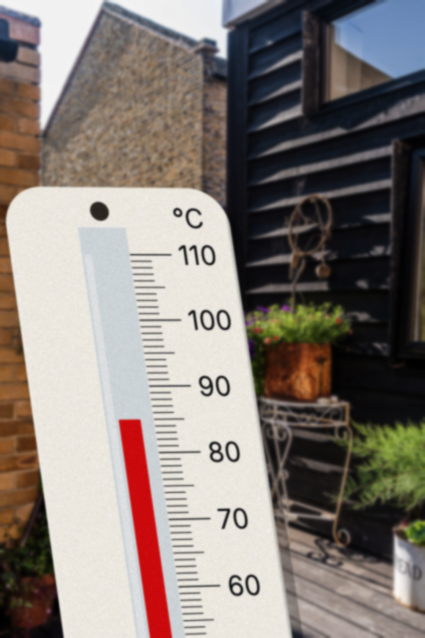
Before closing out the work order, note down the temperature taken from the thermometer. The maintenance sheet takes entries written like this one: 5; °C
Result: 85; °C
